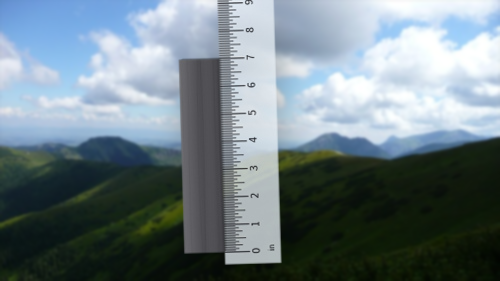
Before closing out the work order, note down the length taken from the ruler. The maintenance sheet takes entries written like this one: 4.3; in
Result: 7; in
